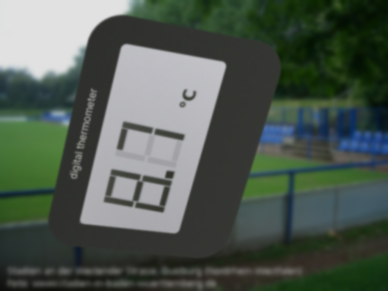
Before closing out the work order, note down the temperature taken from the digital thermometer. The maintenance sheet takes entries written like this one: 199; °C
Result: 8.7; °C
